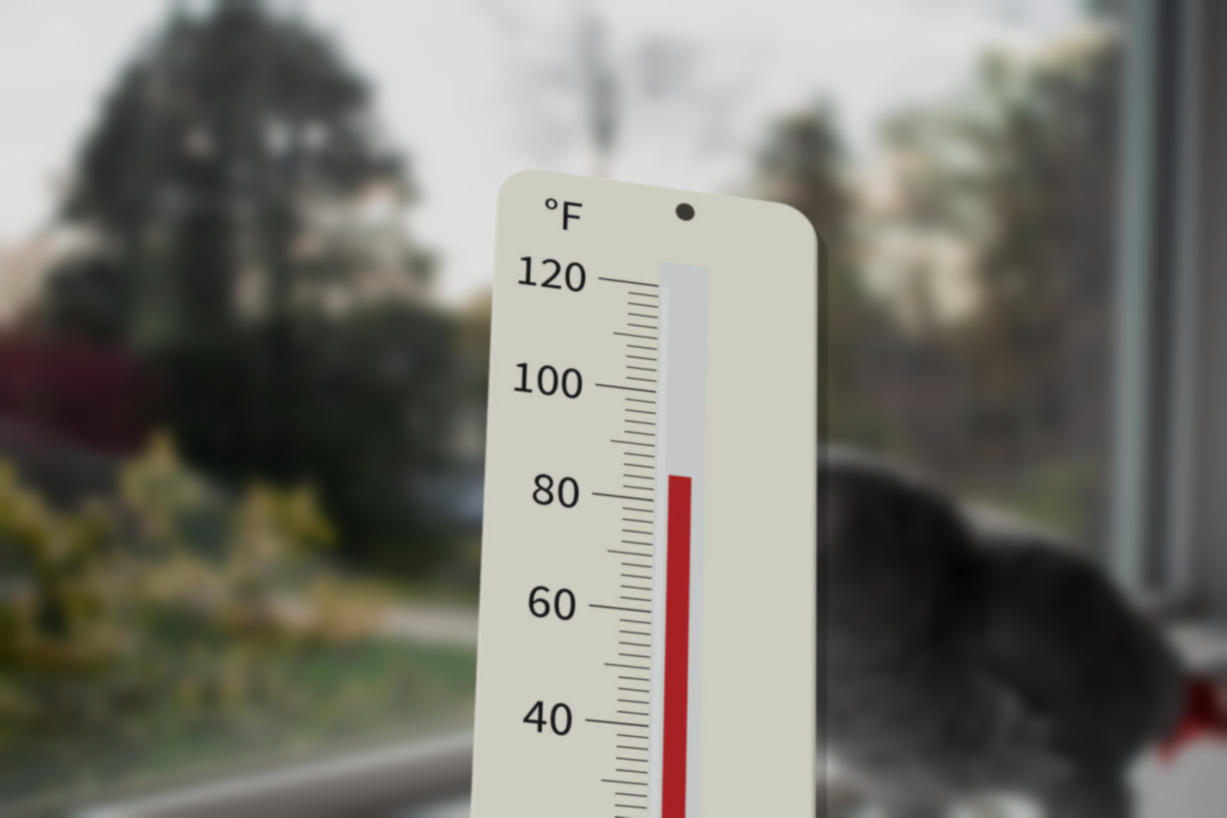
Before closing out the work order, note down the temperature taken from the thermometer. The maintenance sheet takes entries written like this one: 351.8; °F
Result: 85; °F
